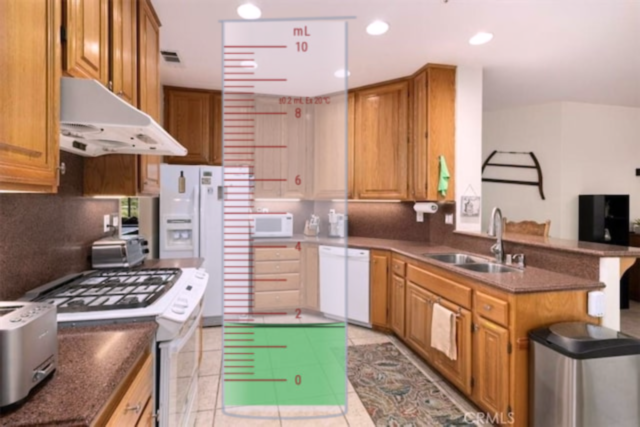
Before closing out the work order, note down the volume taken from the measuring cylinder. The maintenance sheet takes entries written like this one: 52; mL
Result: 1.6; mL
